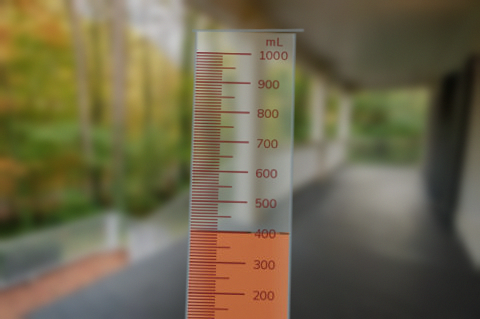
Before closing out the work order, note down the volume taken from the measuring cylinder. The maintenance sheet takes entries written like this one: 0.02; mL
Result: 400; mL
